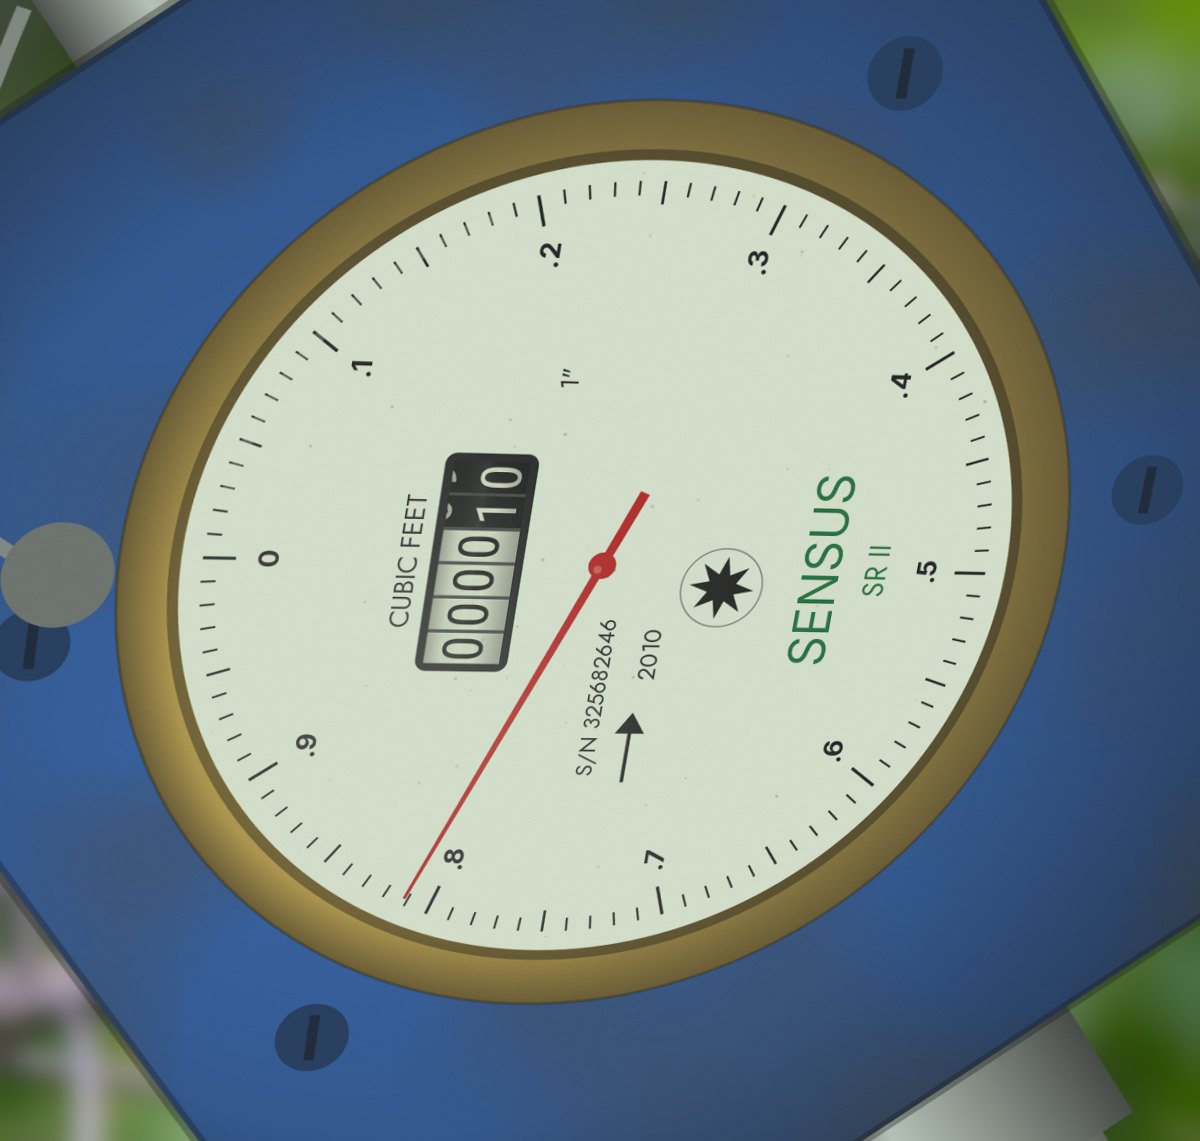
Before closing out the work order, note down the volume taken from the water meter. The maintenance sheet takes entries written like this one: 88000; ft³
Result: 9.81; ft³
